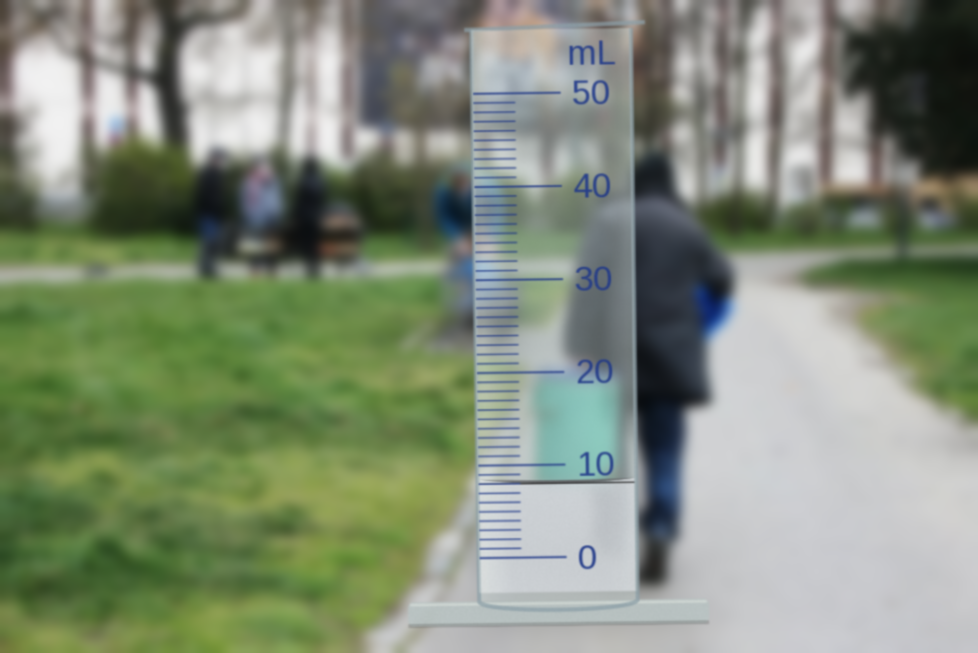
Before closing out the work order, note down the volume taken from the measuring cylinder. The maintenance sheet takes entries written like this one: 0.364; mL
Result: 8; mL
